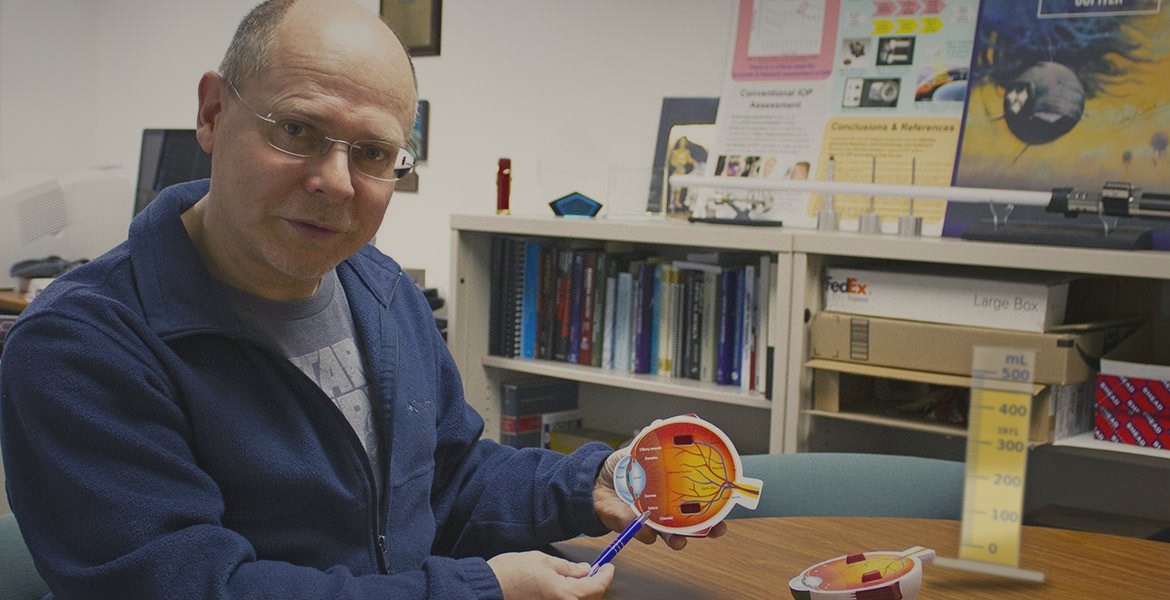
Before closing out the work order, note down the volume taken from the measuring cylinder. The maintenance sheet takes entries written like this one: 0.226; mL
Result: 450; mL
